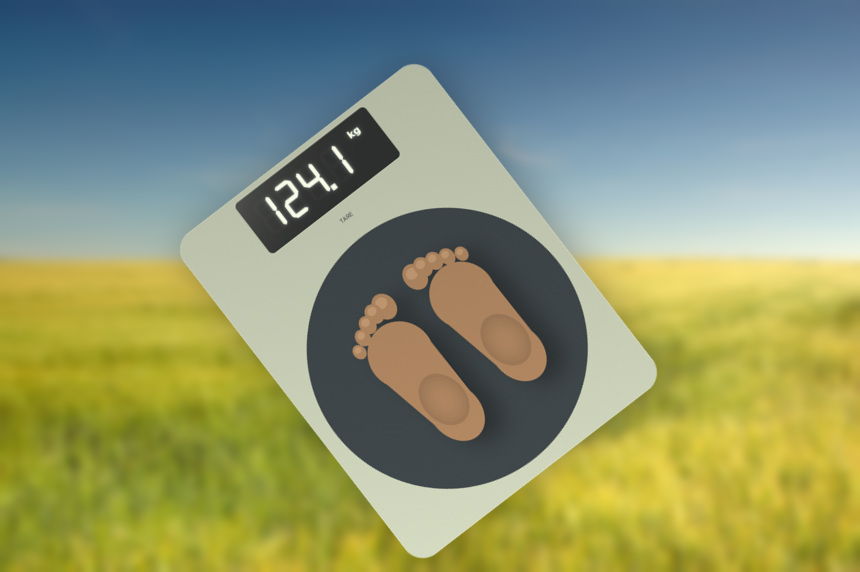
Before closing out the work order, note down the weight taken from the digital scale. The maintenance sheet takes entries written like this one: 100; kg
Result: 124.1; kg
